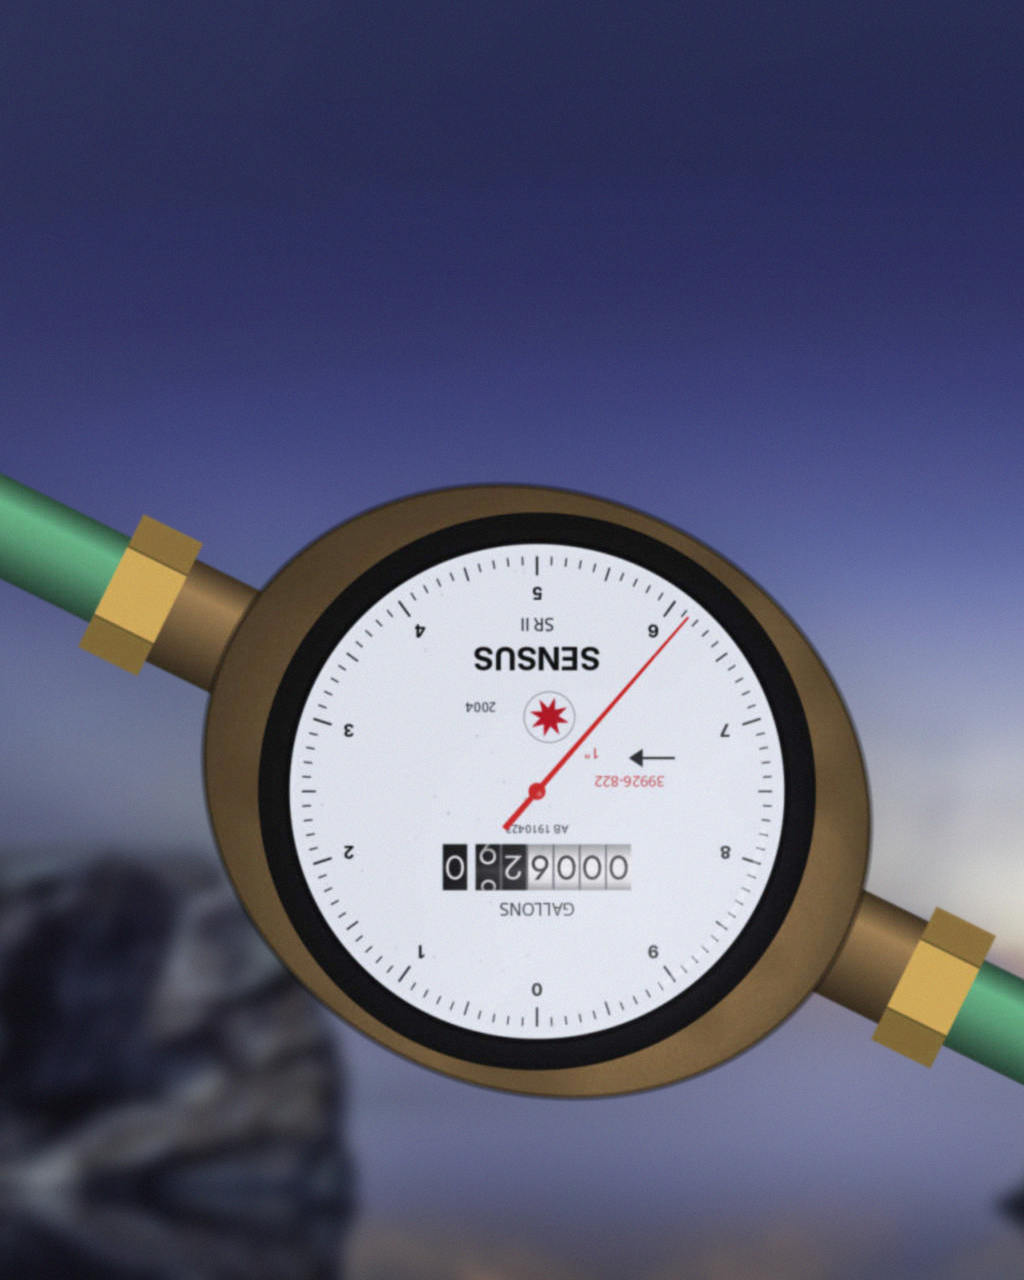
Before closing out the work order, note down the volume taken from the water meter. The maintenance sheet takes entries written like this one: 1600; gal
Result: 6286.1; gal
